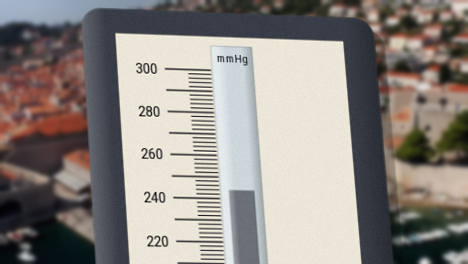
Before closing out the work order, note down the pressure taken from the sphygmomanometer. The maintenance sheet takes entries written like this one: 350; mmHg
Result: 244; mmHg
